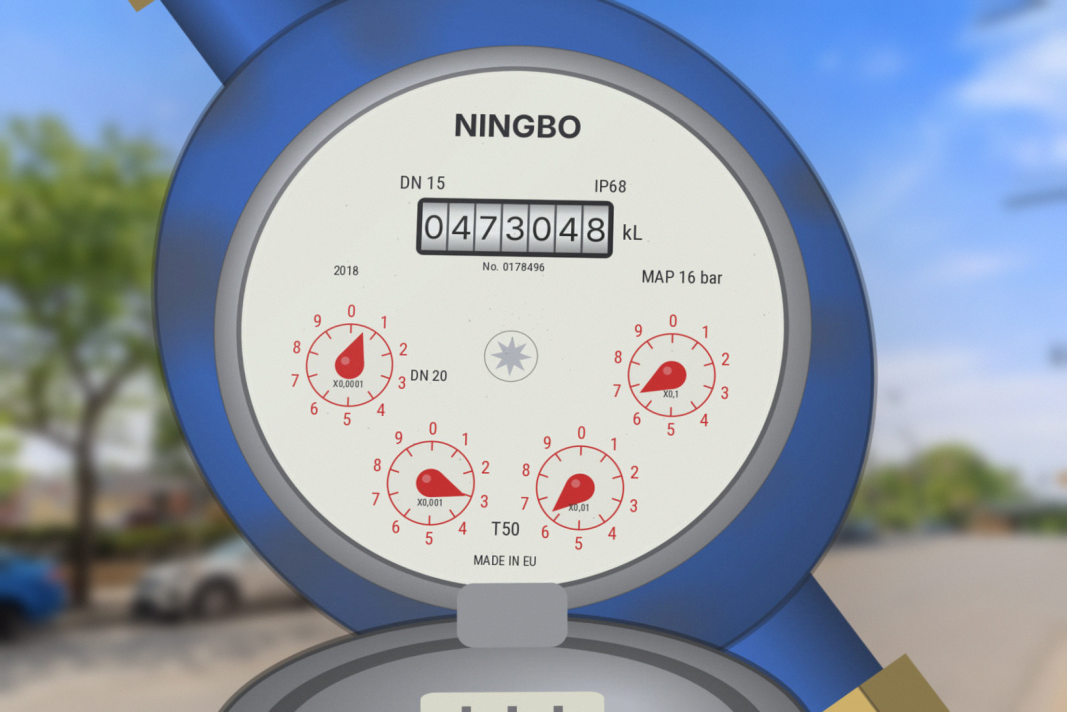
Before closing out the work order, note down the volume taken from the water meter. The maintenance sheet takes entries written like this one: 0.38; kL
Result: 473048.6630; kL
